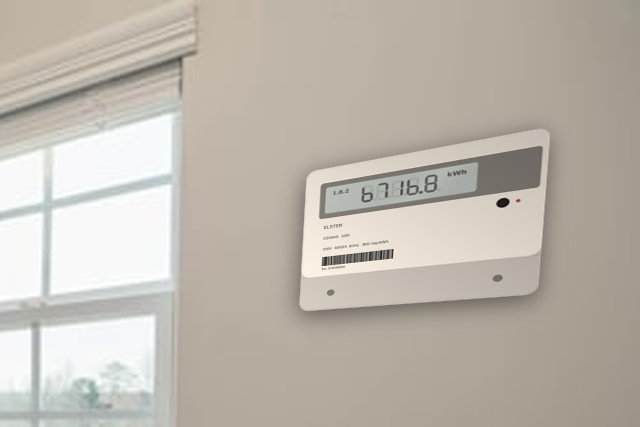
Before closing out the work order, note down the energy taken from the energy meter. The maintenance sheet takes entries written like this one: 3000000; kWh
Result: 6716.8; kWh
